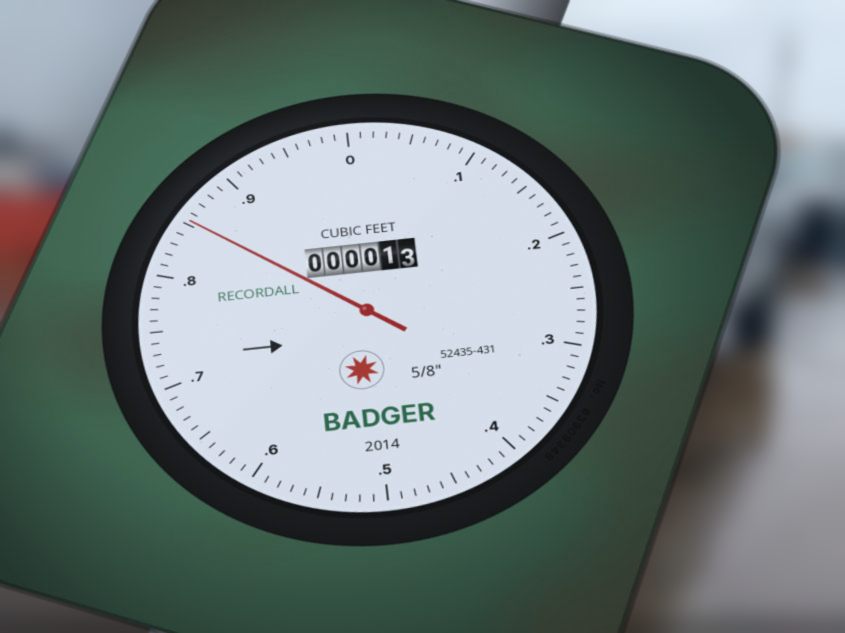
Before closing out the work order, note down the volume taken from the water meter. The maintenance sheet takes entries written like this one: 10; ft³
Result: 12.85; ft³
